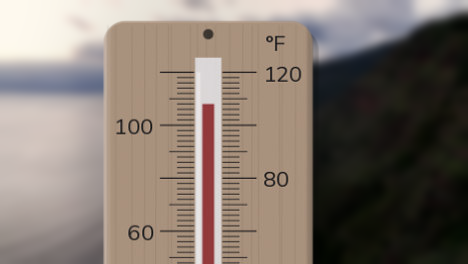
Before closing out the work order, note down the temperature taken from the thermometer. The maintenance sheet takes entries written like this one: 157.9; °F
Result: 108; °F
